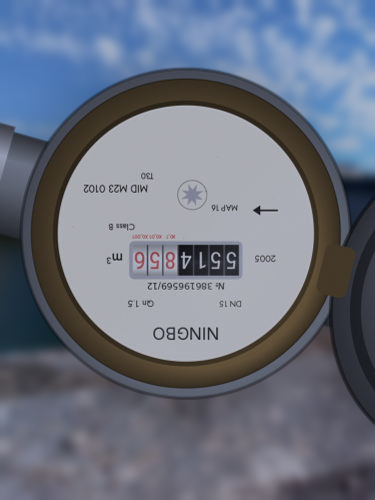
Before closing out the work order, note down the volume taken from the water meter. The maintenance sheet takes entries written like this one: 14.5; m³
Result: 5514.856; m³
